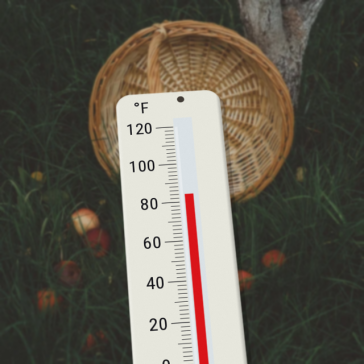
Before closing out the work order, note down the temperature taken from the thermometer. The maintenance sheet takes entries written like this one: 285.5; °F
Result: 84; °F
